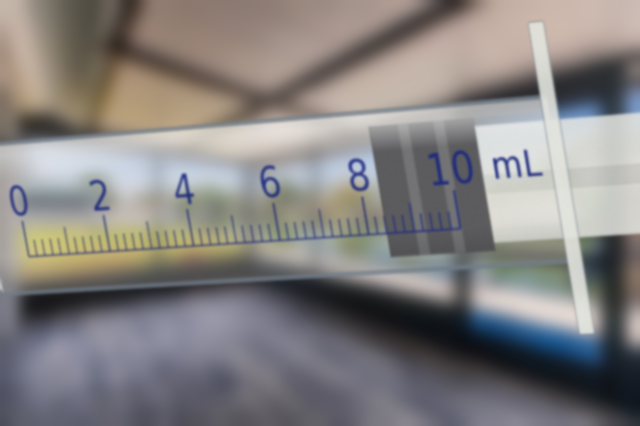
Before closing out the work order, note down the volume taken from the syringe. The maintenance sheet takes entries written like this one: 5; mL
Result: 8.4; mL
